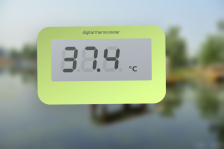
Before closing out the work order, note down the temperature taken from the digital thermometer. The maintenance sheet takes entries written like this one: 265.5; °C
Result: 37.4; °C
